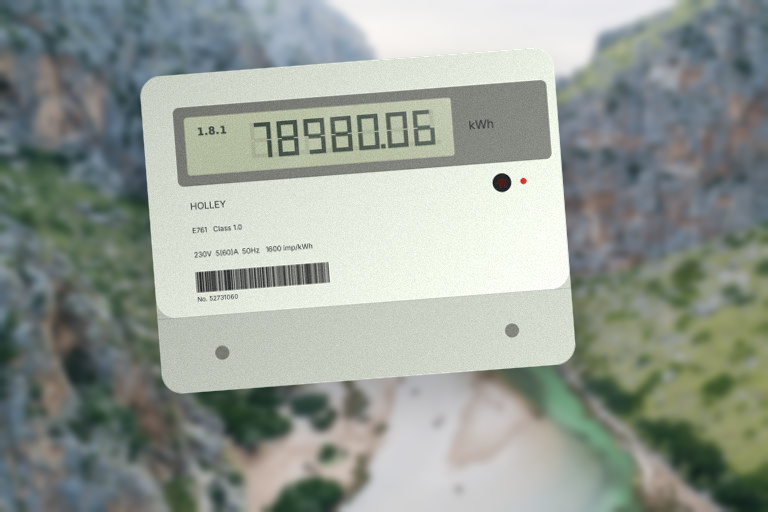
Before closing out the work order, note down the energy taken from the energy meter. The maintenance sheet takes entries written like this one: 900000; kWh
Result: 78980.06; kWh
